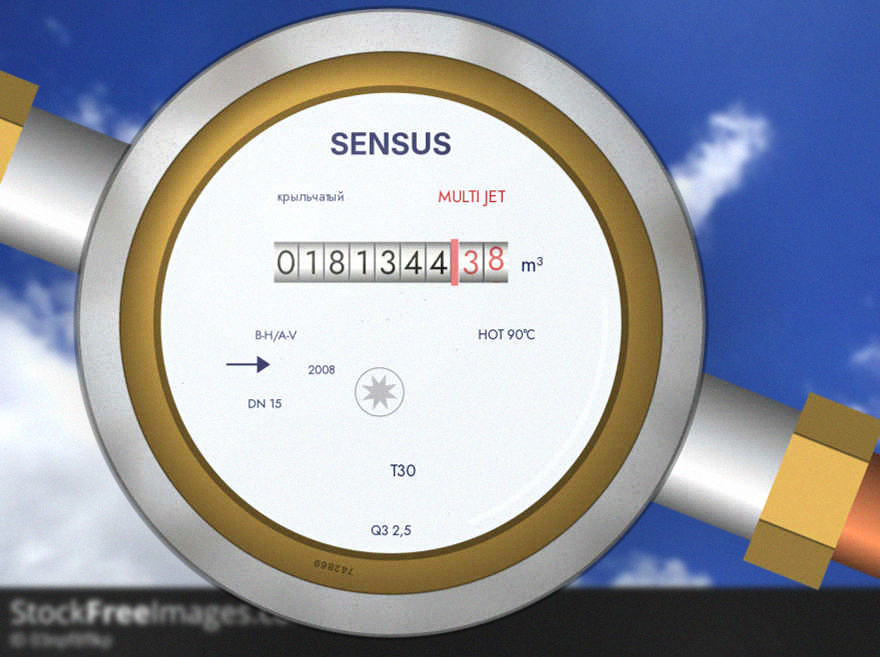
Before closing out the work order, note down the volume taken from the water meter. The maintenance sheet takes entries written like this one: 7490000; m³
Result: 181344.38; m³
